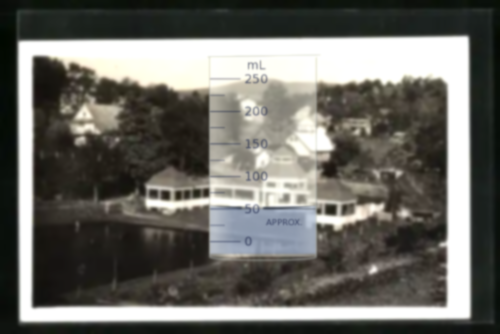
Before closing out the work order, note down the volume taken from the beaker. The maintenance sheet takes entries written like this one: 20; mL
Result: 50; mL
